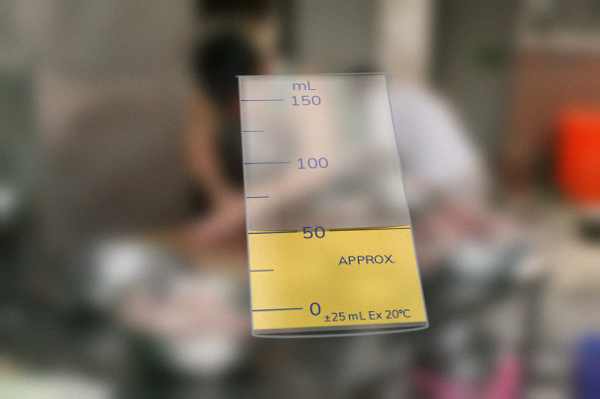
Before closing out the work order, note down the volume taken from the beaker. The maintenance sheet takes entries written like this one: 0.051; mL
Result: 50; mL
